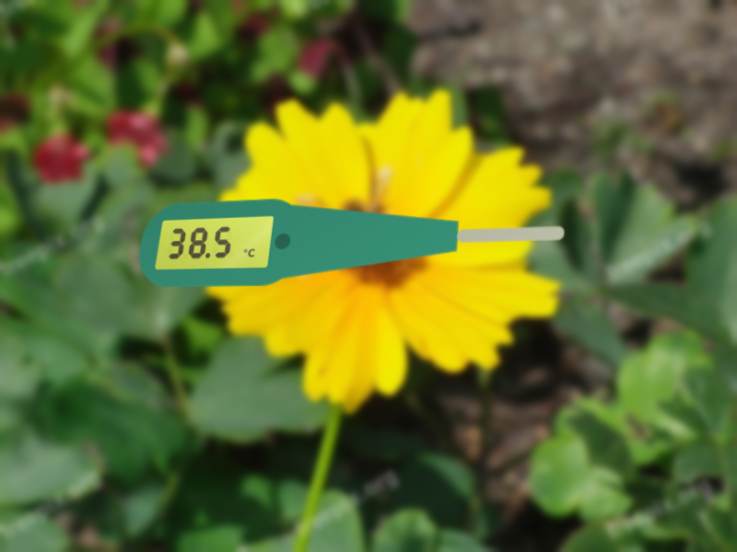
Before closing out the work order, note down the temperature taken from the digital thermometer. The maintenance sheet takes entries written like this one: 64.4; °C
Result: 38.5; °C
